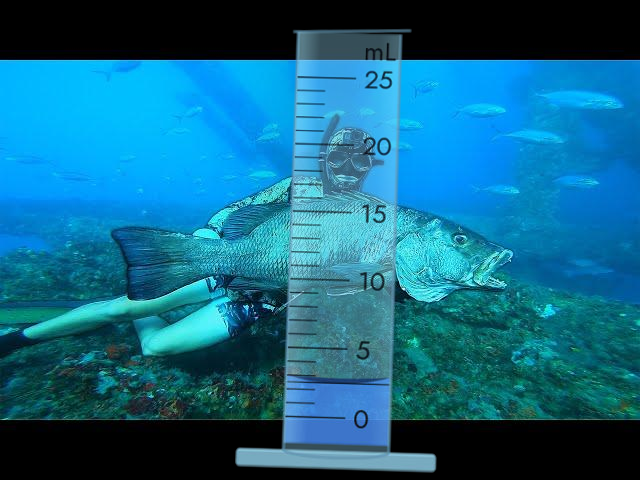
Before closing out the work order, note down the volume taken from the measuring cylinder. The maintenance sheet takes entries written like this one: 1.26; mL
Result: 2.5; mL
